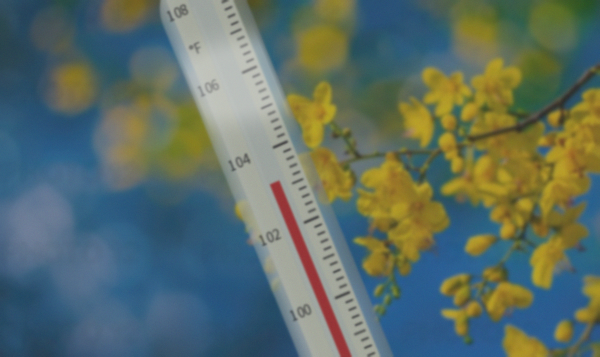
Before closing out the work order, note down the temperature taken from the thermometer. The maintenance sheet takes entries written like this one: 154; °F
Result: 103.2; °F
